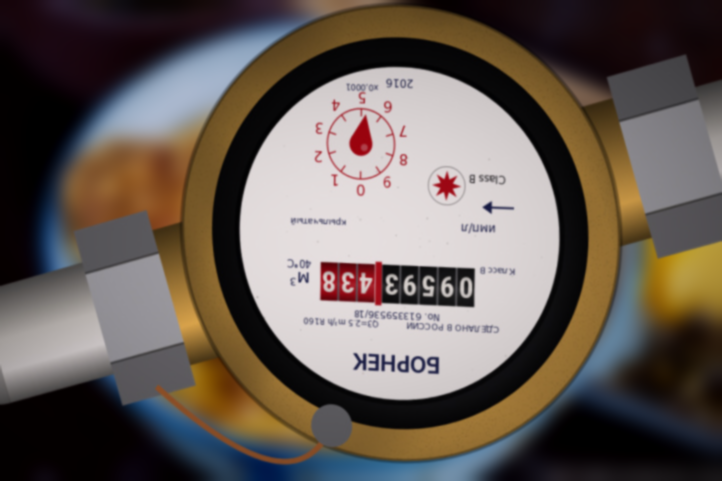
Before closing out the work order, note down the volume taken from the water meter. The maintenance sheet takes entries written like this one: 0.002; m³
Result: 9593.4385; m³
